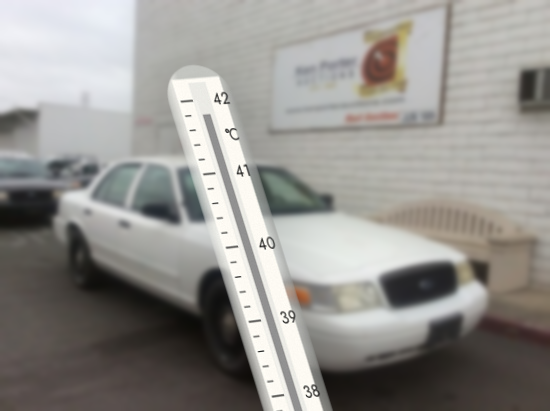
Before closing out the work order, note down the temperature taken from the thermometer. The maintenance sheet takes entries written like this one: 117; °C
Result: 41.8; °C
